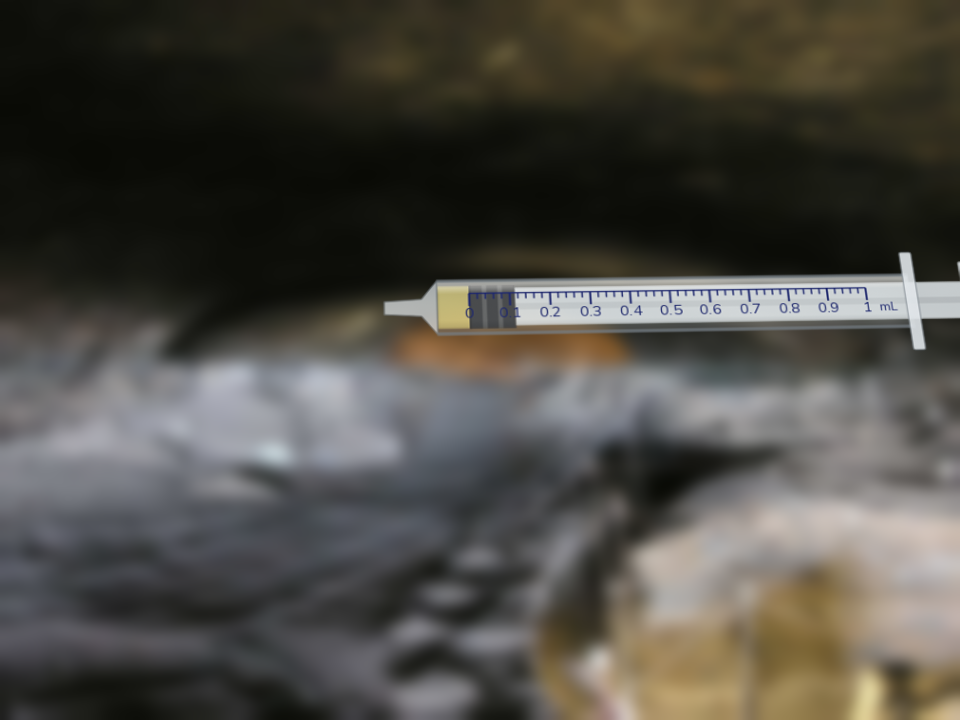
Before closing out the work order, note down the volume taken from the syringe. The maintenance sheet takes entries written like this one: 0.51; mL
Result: 0; mL
